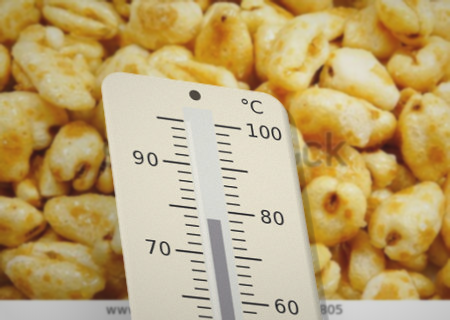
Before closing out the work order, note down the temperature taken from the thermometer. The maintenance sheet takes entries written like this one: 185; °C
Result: 78; °C
